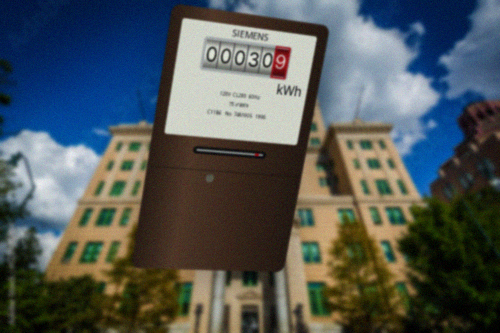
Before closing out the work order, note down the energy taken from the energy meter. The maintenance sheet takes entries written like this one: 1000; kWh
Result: 30.9; kWh
